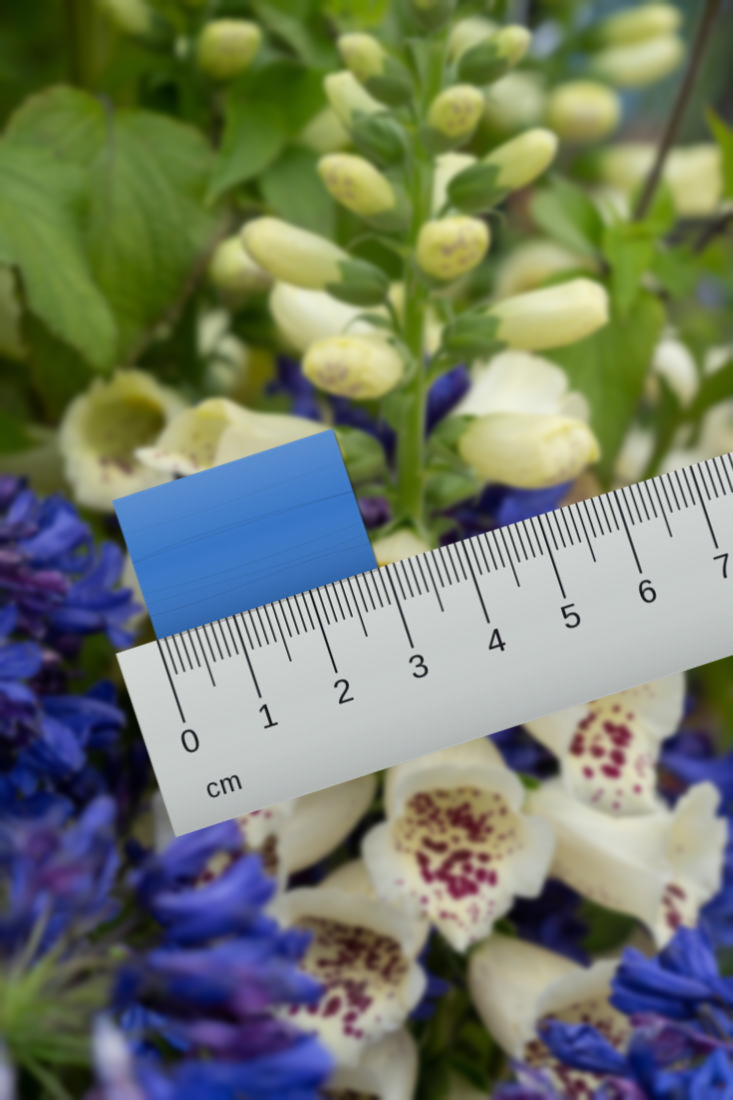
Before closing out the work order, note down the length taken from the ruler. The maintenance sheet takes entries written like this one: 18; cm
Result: 2.9; cm
